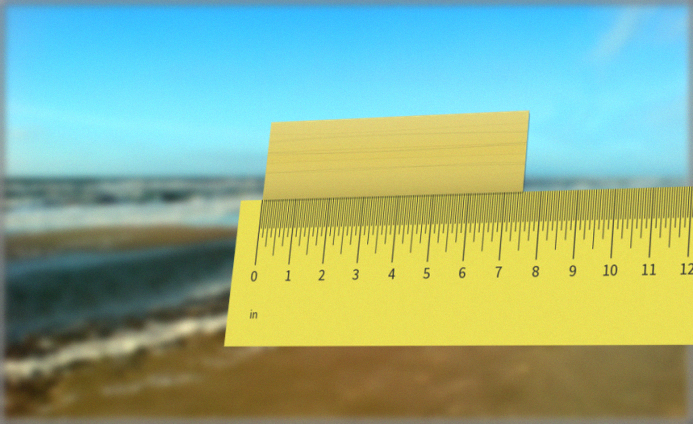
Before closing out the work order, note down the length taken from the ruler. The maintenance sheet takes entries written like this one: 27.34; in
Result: 7.5; in
